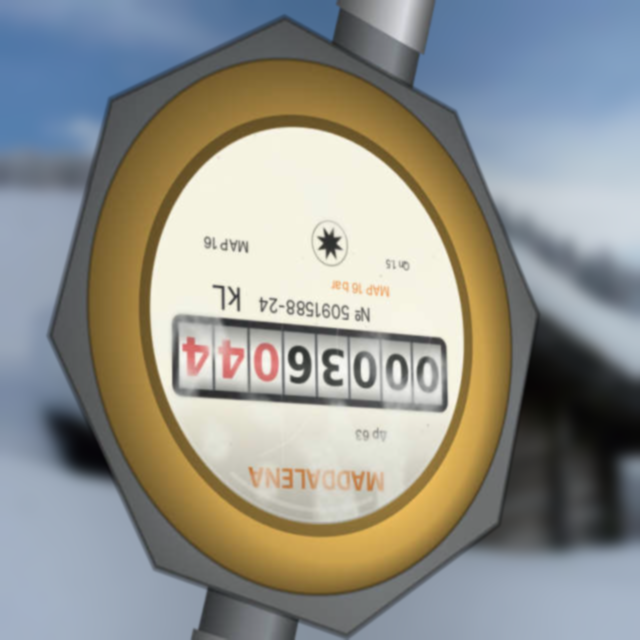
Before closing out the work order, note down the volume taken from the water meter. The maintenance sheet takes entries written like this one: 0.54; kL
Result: 36.044; kL
